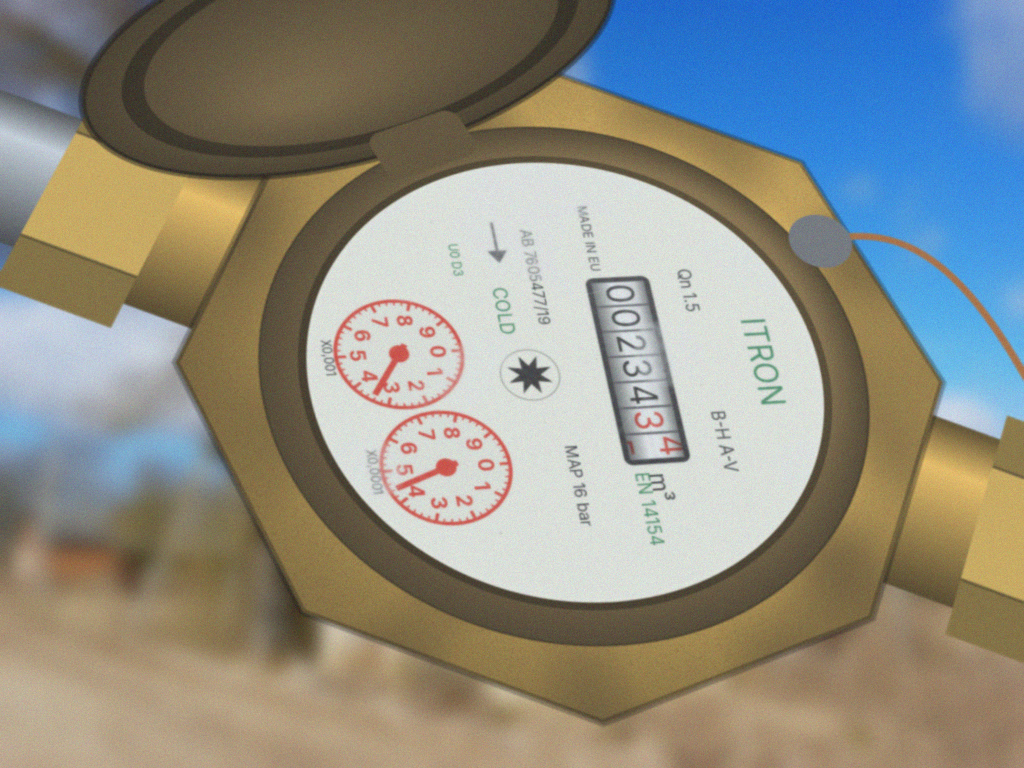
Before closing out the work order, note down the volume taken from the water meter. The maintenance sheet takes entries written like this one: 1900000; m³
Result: 234.3434; m³
